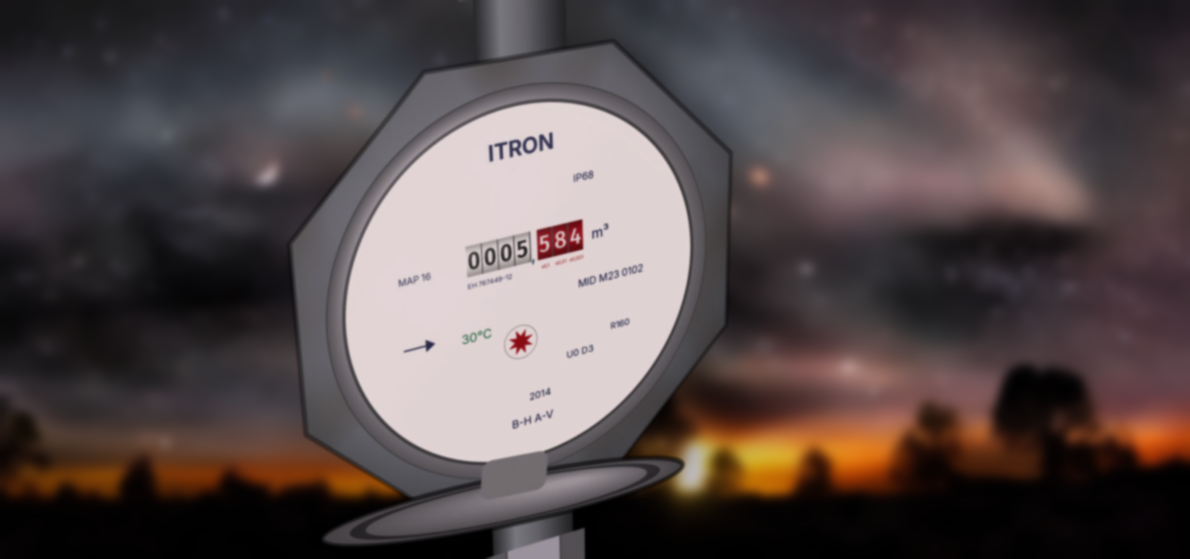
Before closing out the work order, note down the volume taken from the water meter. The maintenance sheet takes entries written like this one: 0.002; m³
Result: 5.584; m³
